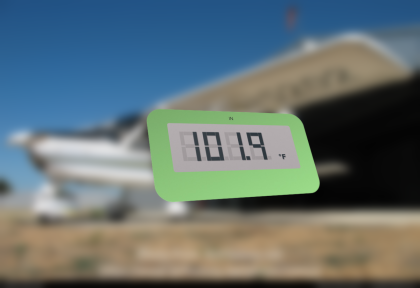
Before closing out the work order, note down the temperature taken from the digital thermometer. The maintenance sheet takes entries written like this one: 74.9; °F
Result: 101.9; °F
